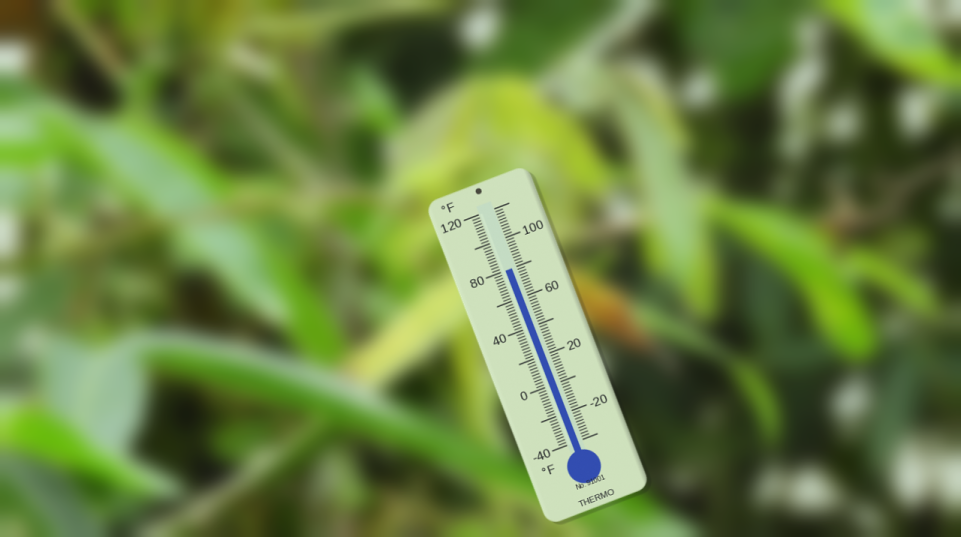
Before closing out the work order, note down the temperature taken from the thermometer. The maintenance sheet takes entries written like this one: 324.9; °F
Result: 80; °F
